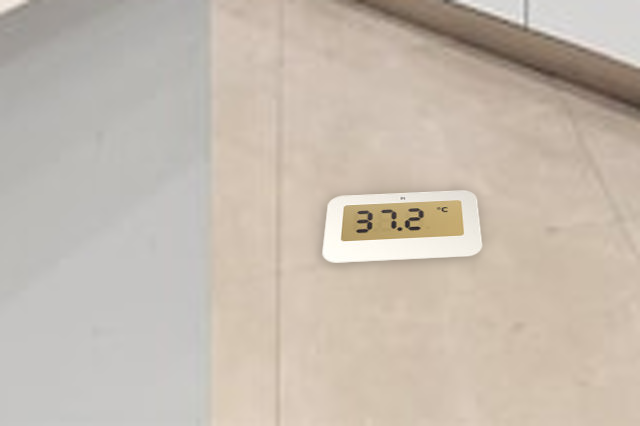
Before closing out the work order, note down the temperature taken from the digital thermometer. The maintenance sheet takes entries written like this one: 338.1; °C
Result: 37.2; °C
